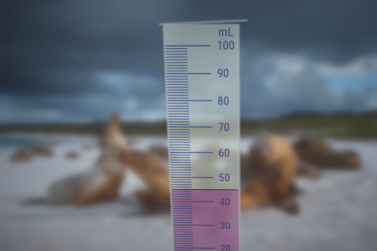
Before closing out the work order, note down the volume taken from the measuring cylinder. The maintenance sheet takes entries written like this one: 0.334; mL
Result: 45; mL
